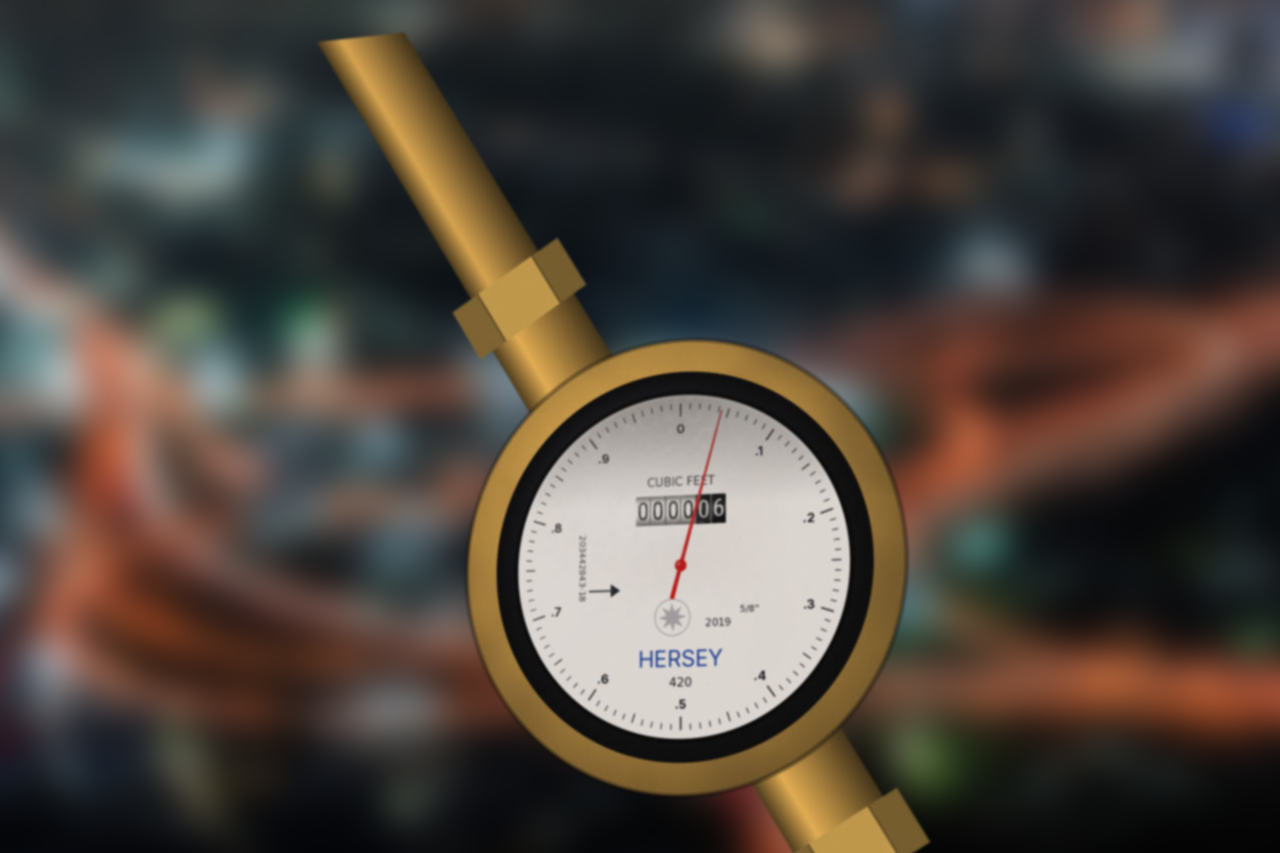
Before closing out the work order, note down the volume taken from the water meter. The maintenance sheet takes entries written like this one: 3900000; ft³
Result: 6.04; ft³
